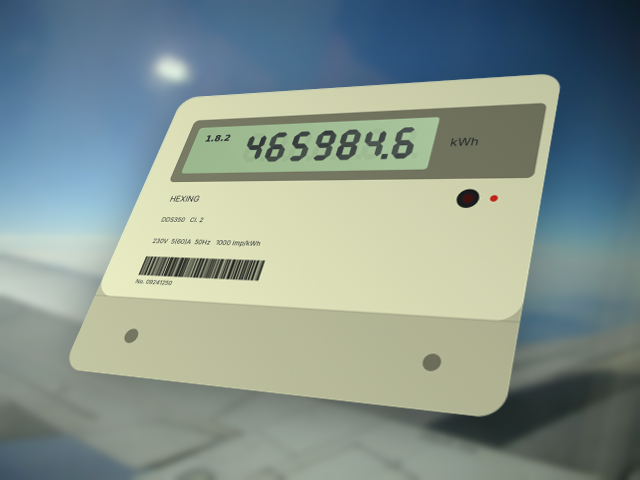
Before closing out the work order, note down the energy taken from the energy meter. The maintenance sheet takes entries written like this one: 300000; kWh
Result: 465984.6; kWh
